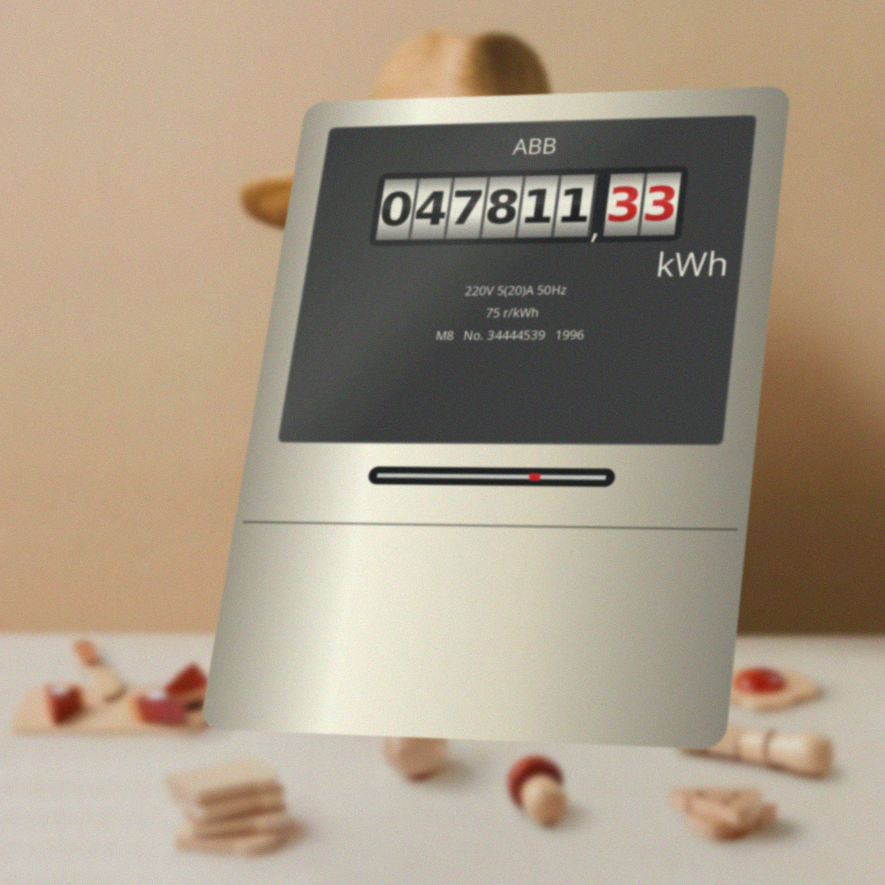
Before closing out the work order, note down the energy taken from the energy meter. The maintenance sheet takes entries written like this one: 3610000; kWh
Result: 47811.33; kWh
